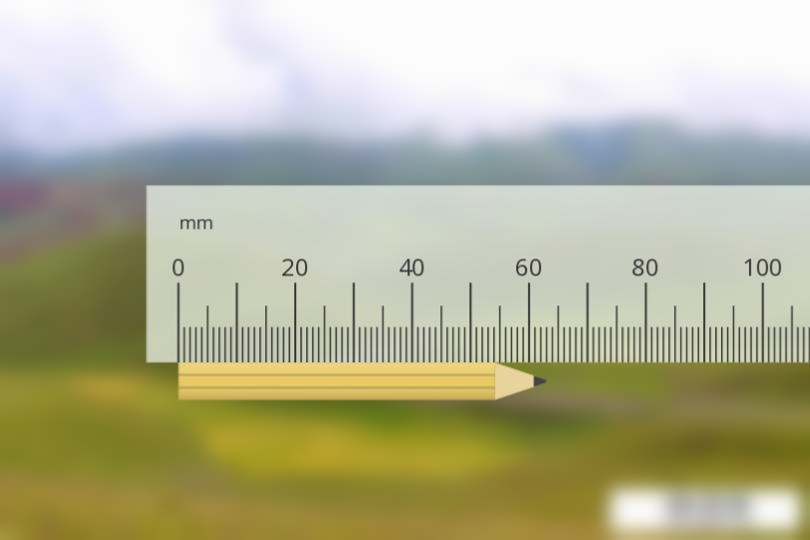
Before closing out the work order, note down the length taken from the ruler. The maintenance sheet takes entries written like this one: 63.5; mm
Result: 63; mm
